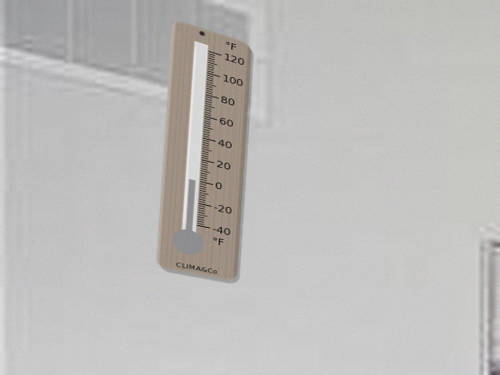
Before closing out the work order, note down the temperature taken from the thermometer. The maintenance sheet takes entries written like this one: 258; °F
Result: 0; °F
